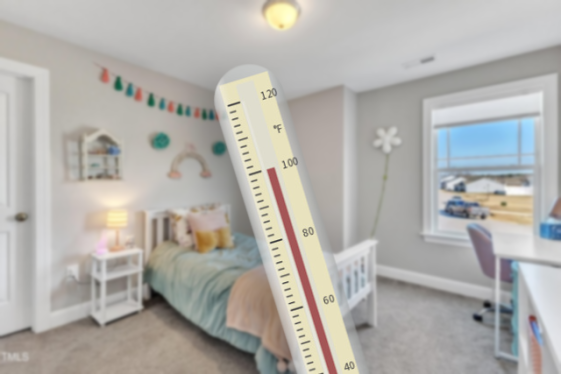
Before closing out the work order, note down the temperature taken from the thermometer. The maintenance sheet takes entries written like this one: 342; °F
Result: 100; °F
